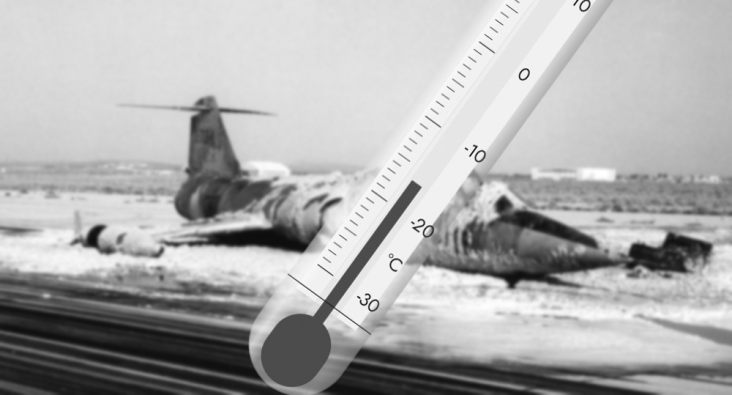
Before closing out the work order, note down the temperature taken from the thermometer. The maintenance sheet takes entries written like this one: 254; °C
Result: -16.5; °C
